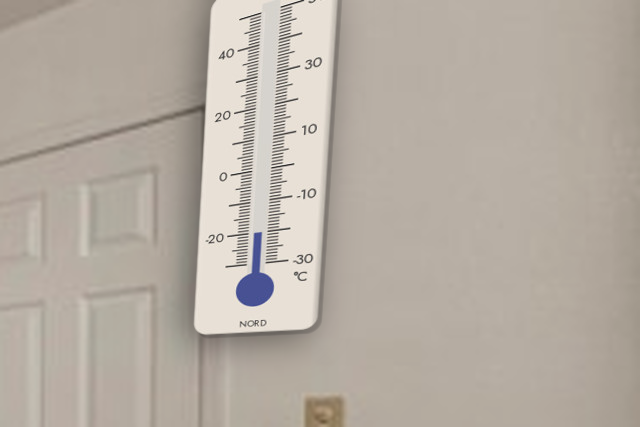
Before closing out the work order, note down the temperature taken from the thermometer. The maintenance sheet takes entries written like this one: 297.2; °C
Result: -20; °C
